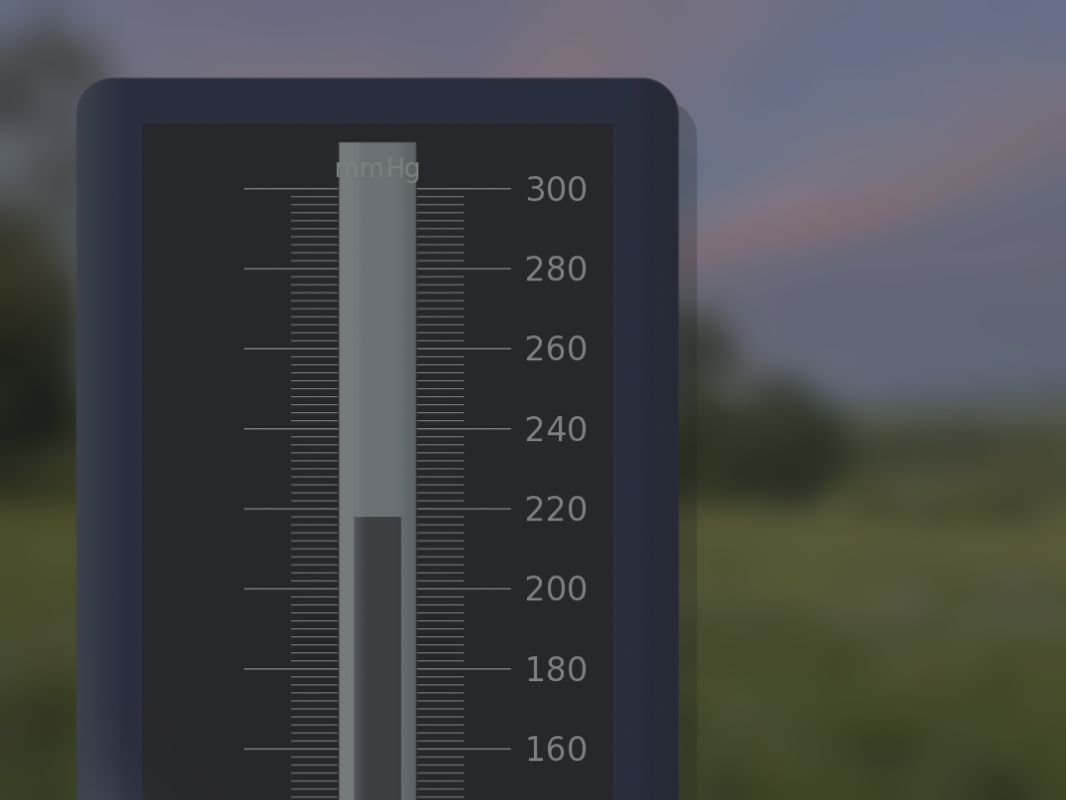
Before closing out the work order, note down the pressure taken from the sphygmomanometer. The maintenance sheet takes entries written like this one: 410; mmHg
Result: 218; mmHg
